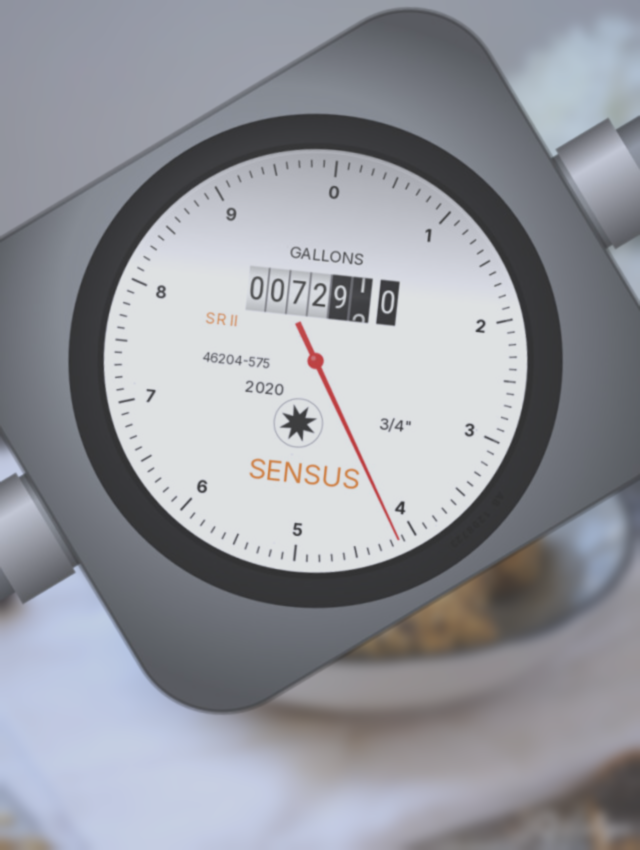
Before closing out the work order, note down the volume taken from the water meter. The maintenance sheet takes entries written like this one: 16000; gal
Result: 72914.1; gal
